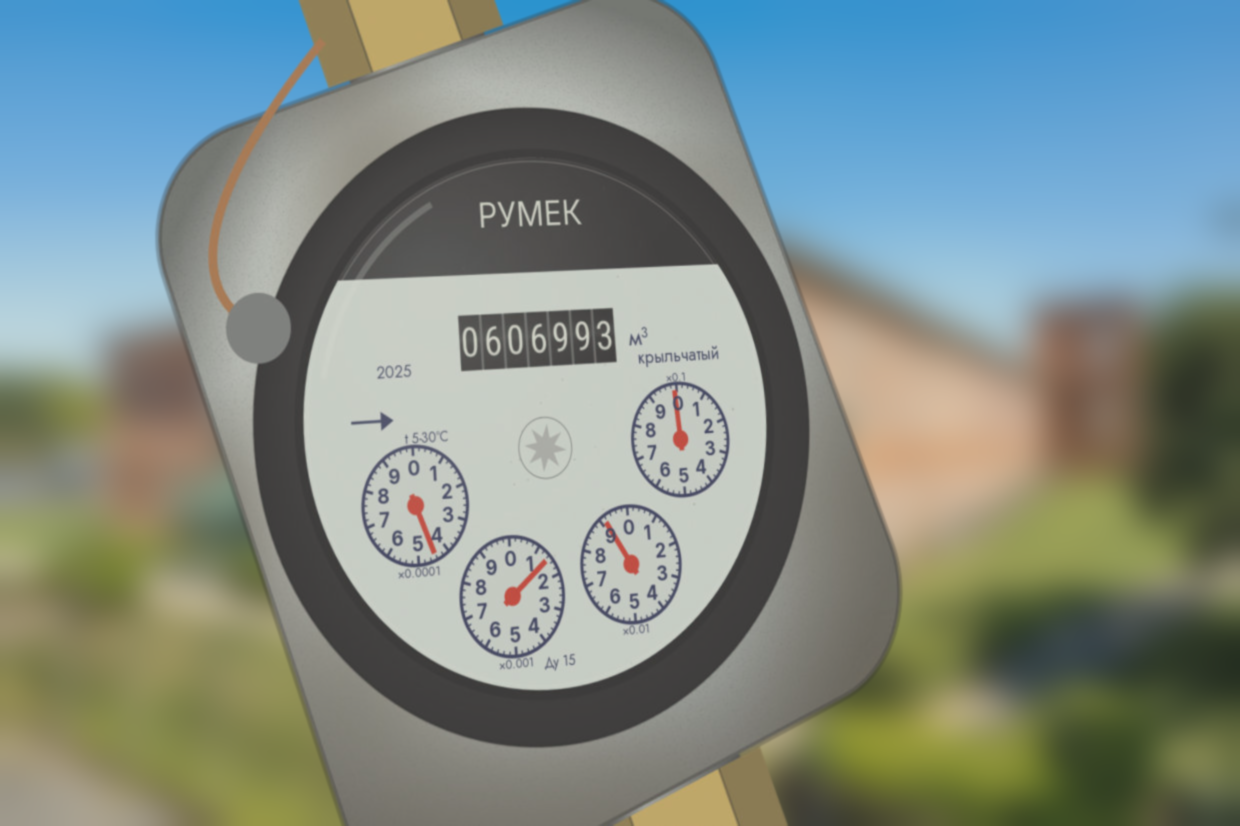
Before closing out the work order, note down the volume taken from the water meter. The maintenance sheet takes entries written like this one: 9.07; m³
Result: 606992.9914; m³
